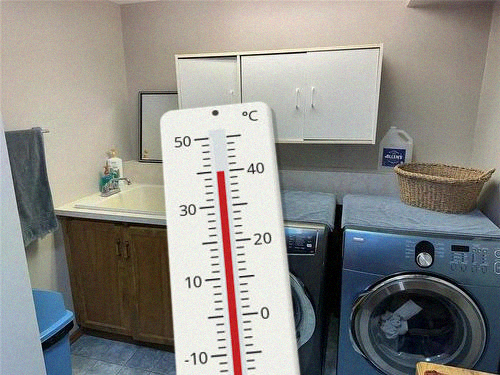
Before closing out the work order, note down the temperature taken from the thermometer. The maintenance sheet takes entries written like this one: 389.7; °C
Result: 40; °C
